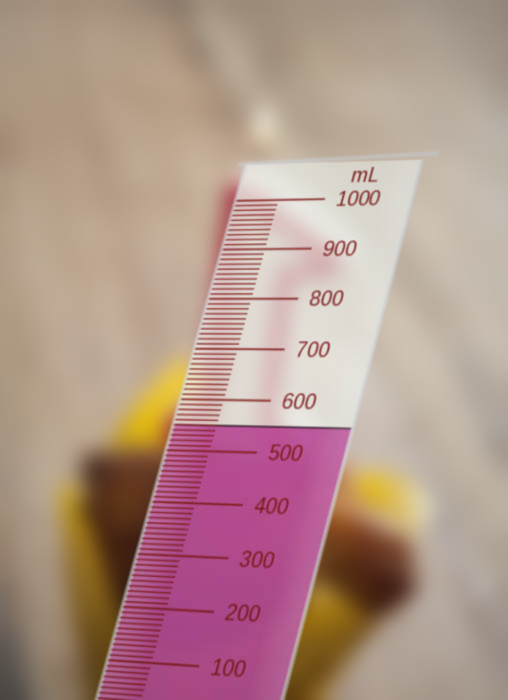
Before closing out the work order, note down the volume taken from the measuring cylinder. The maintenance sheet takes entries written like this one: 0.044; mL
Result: 550; mL
